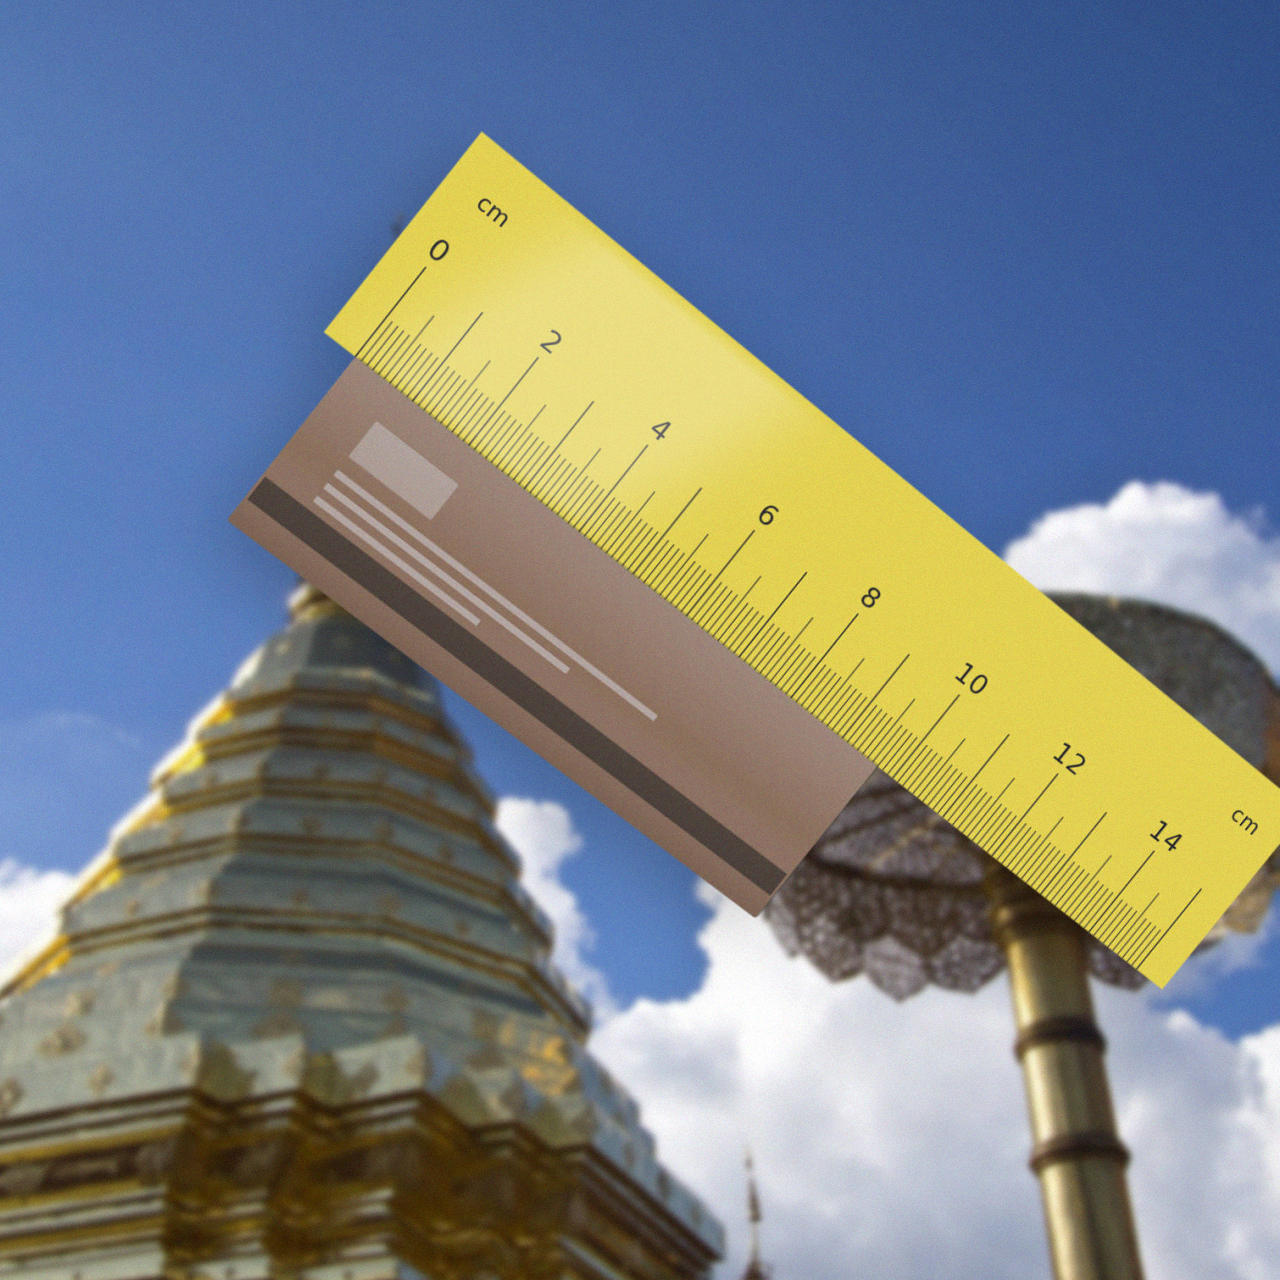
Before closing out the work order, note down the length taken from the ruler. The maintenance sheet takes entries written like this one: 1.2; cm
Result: 9.7; cm
